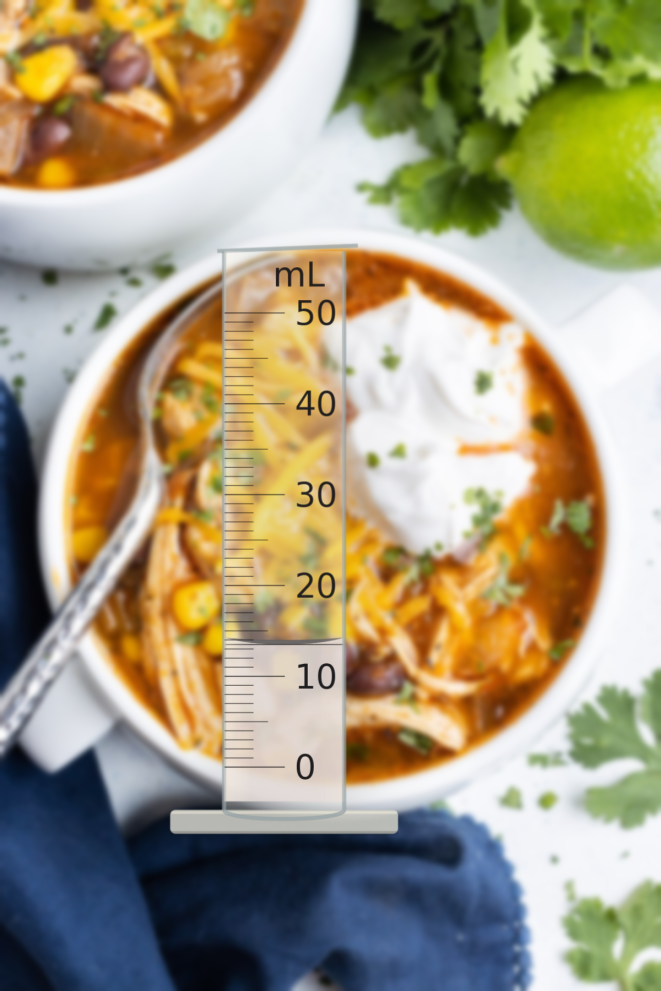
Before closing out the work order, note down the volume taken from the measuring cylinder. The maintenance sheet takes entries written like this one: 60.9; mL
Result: 13.5; mL
